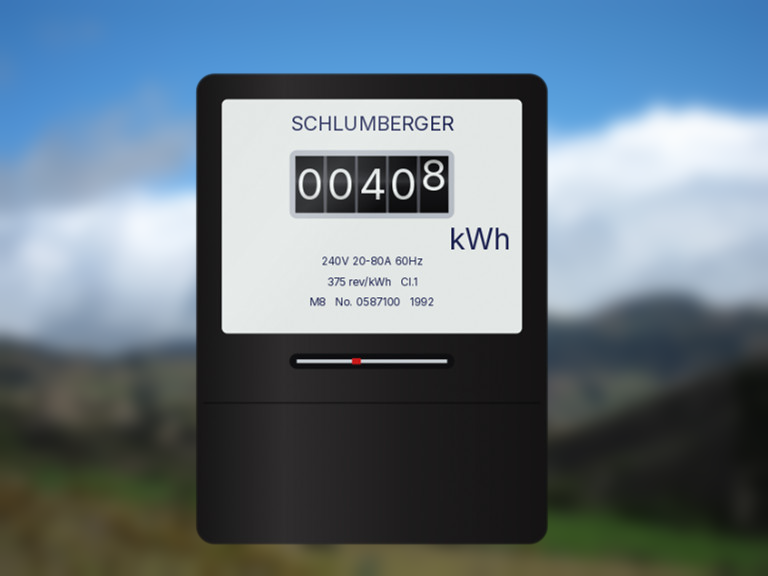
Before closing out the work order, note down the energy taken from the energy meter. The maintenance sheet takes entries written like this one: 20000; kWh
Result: 408; kWh
